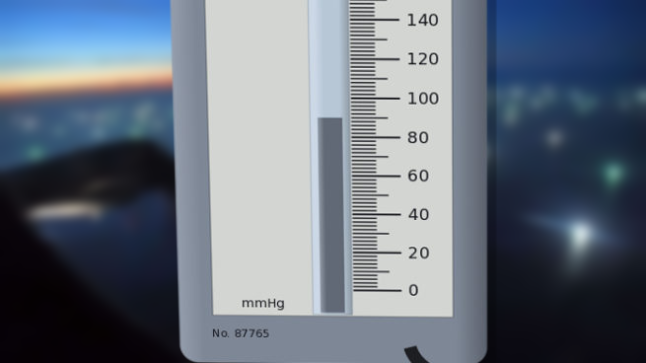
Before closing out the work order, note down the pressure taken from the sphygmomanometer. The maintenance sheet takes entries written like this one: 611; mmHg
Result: 90; mmHg
